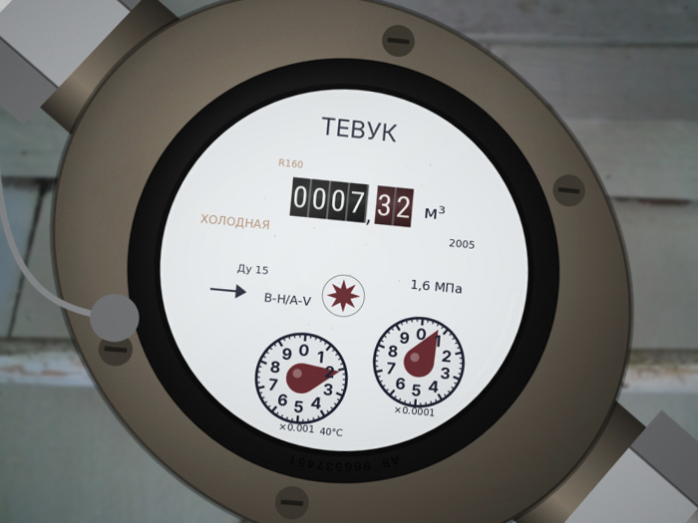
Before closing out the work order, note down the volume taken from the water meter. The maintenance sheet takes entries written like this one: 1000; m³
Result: 7.3220; m³
